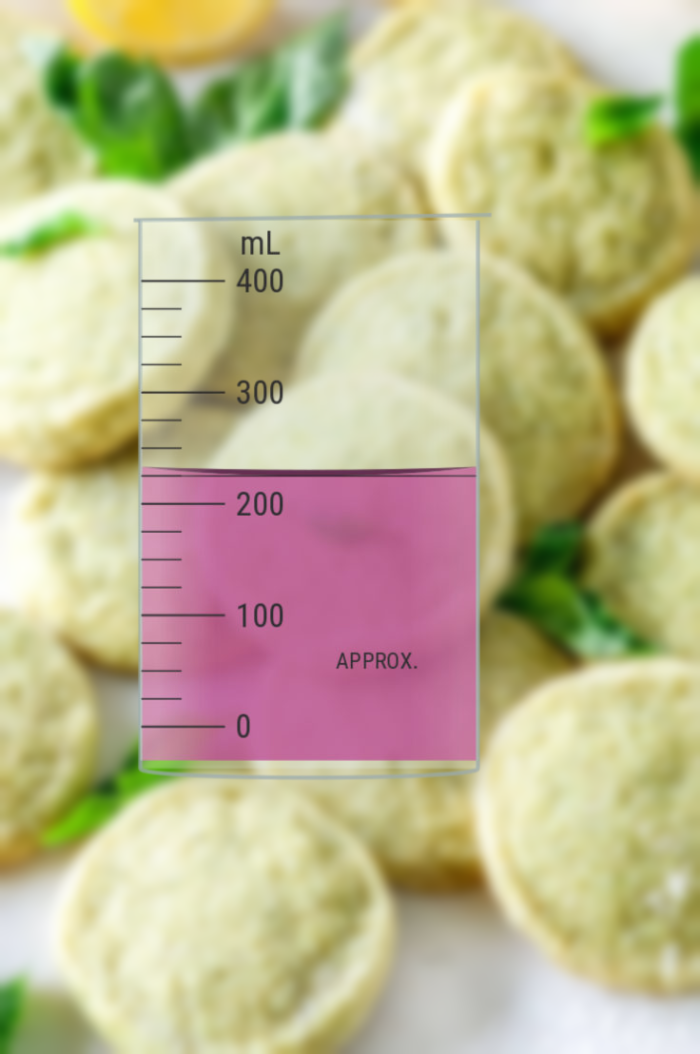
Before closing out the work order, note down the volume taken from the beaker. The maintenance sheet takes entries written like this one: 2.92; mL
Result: 225; mL
